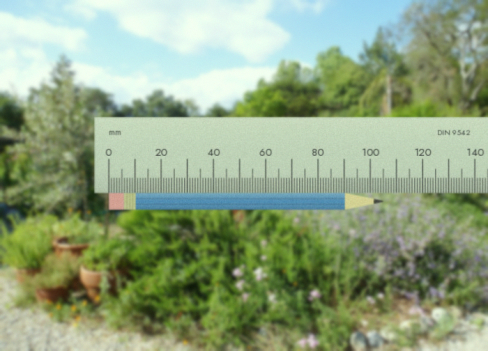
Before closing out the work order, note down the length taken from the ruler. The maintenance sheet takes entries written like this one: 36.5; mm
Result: 105; mm
